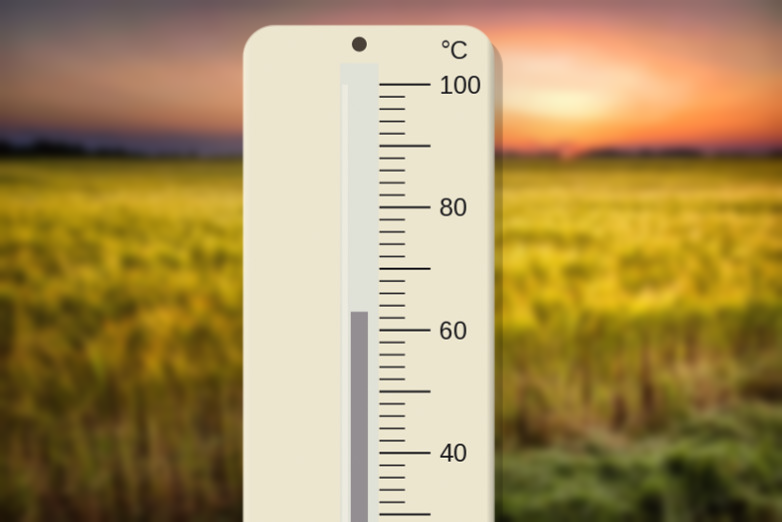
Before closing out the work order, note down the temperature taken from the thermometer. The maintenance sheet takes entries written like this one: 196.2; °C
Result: 63; °C
